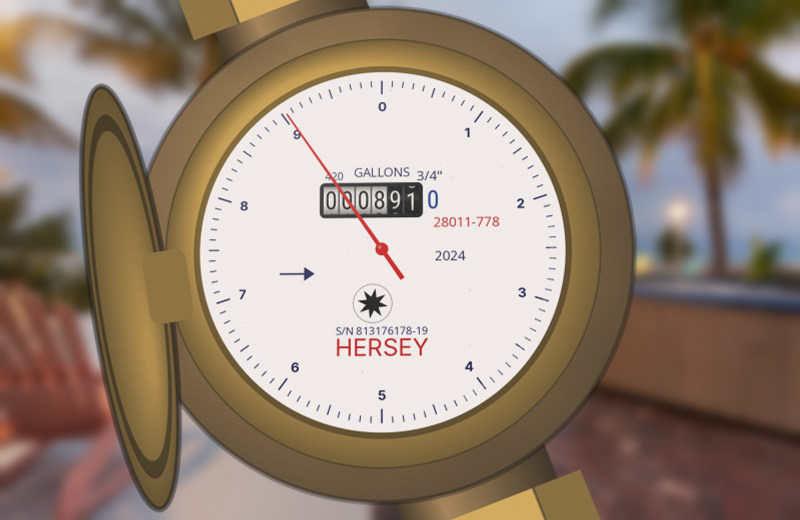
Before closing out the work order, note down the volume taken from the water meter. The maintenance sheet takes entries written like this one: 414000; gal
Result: 8909.0; gal
